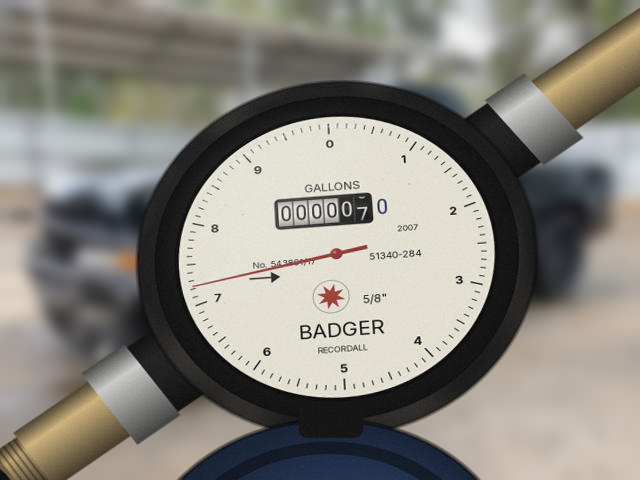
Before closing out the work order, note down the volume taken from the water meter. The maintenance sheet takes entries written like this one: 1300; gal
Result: 67.2; gal
